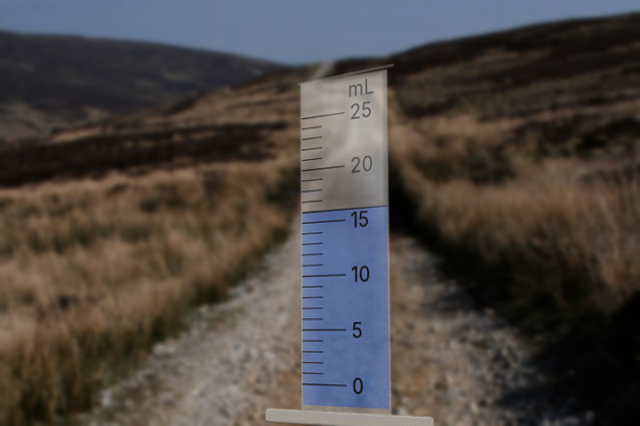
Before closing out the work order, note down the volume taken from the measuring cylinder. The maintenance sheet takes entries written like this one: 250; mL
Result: 16; mL
